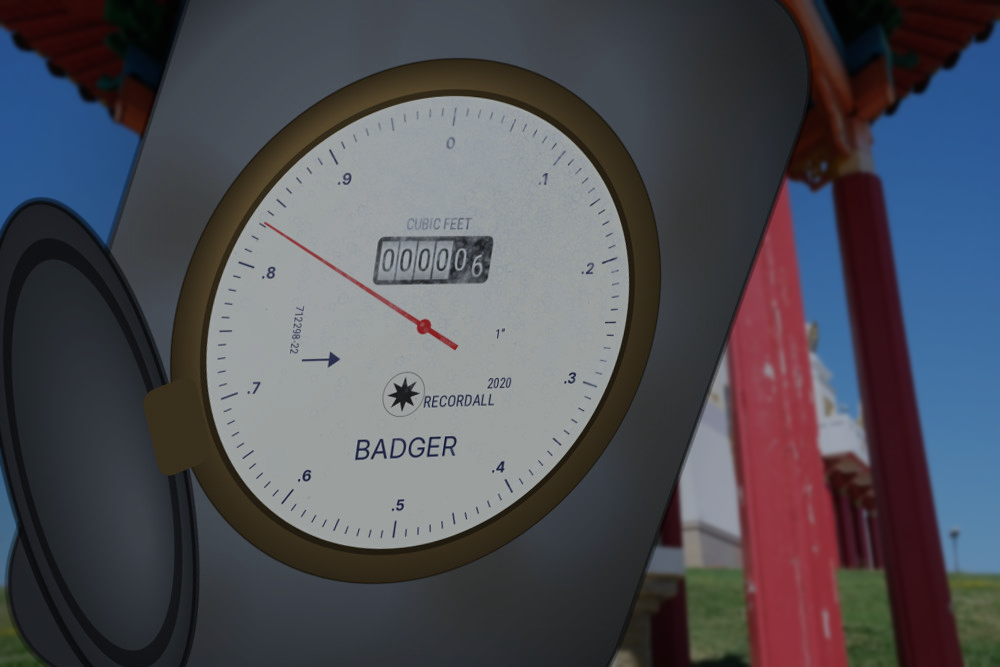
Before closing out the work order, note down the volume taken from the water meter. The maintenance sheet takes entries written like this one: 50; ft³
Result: 5.83; ft³
